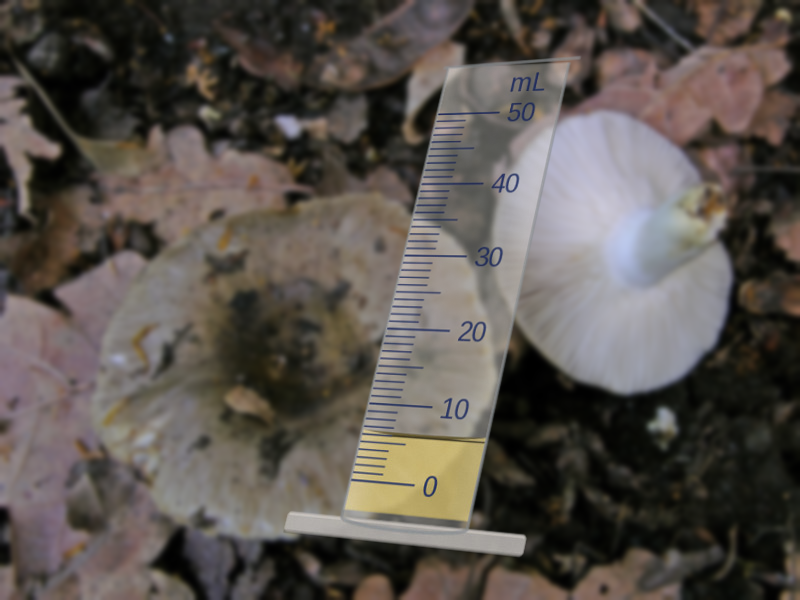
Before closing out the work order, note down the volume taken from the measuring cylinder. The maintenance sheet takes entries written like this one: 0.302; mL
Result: 6; mL
